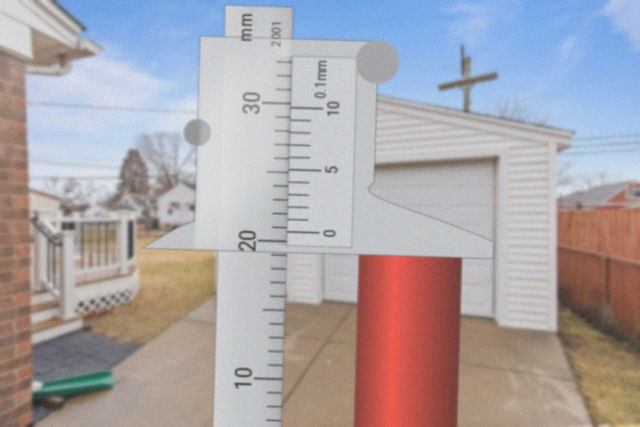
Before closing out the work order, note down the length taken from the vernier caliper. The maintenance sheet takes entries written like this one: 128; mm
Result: 20.7; mm
